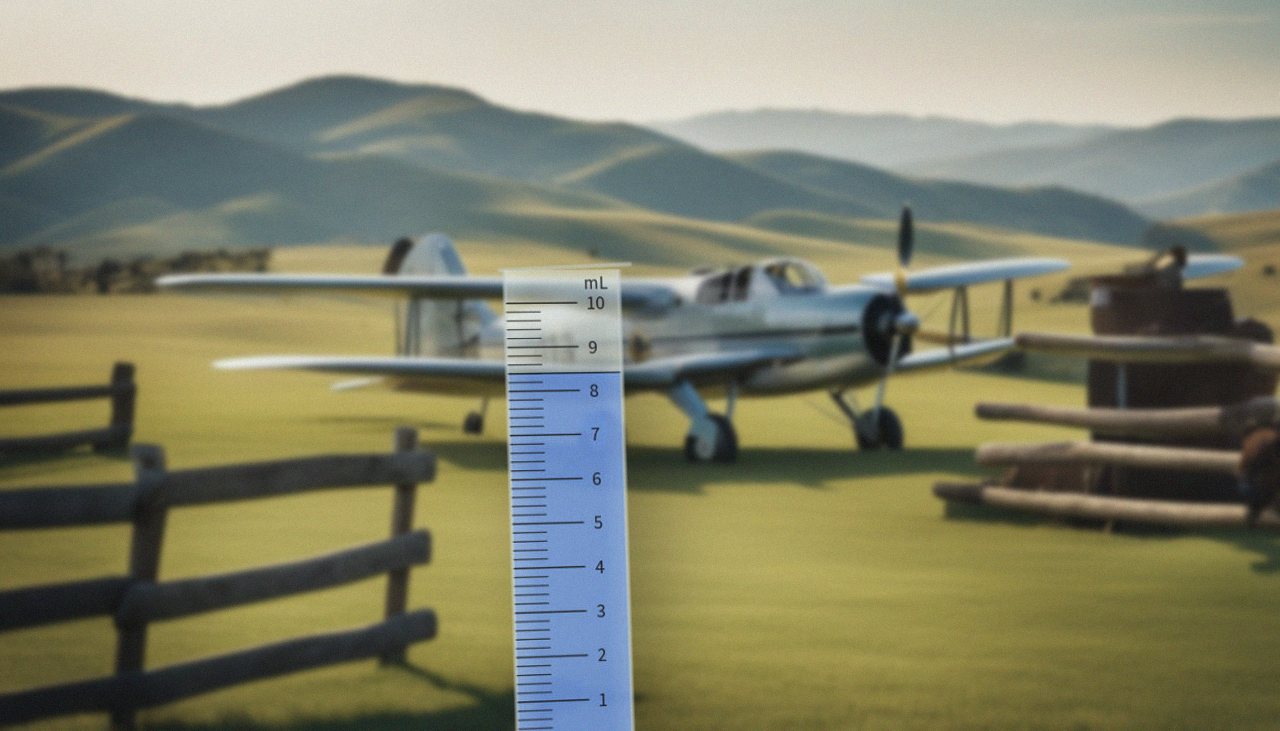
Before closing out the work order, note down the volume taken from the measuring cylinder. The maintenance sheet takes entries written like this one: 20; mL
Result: 8.4; mL
